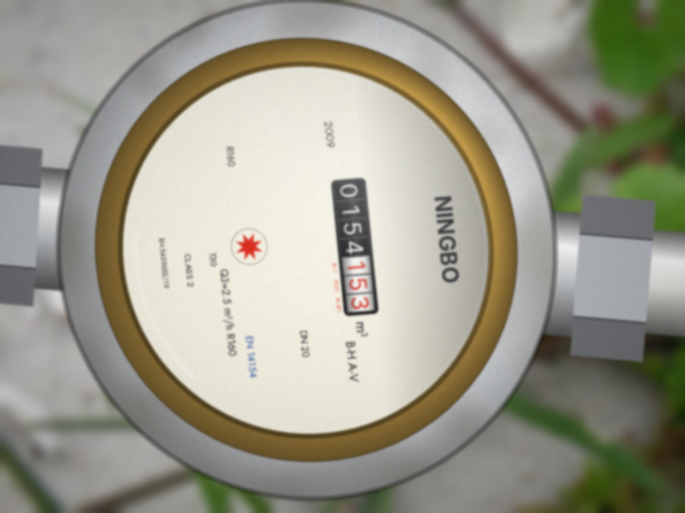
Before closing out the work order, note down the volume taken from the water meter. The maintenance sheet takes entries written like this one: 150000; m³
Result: 154.153; m³
